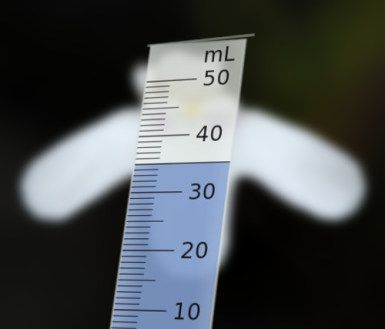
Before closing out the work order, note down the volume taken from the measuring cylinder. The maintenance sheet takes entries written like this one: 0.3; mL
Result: 35; mL
